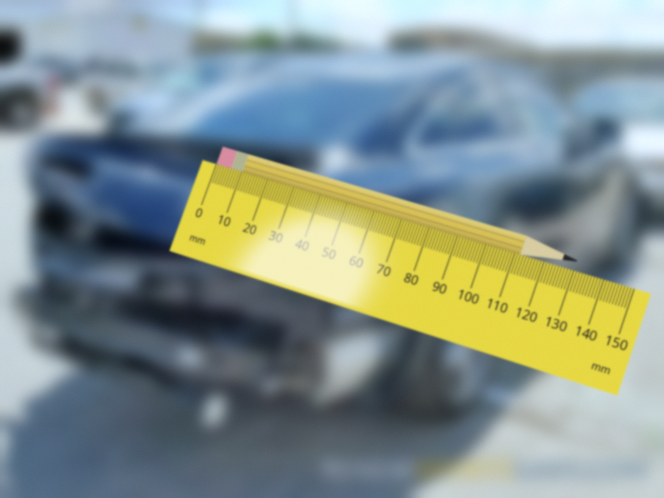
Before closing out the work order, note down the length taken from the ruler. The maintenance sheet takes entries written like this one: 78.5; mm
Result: 130; mm
